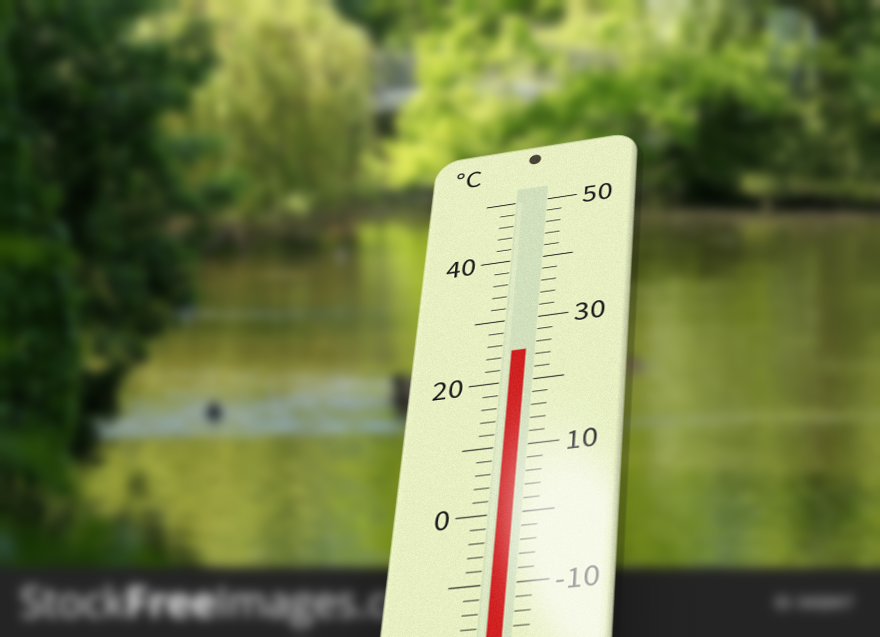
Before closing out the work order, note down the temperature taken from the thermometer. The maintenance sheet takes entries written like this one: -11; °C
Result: 25; °C
